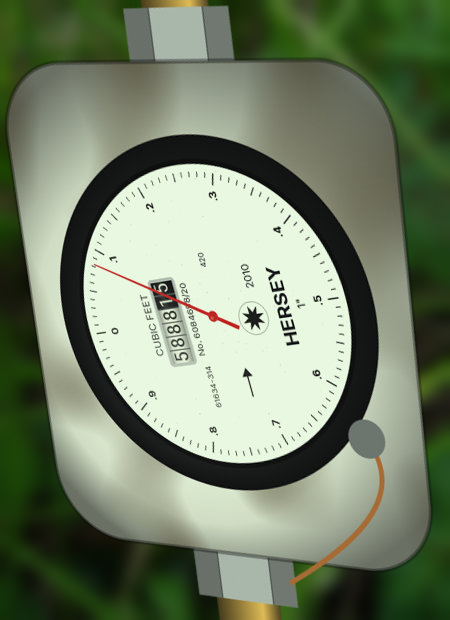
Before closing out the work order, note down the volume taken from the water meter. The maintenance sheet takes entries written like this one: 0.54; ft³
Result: 588815.08; ft³
